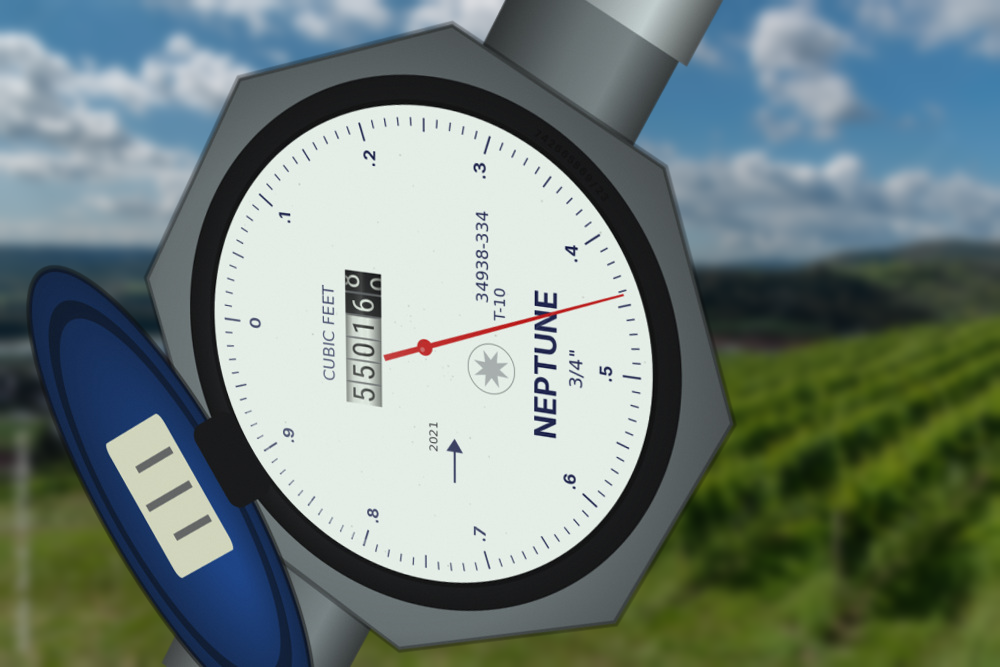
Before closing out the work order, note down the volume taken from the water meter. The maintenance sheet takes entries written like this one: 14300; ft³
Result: 550168.44; ft³
